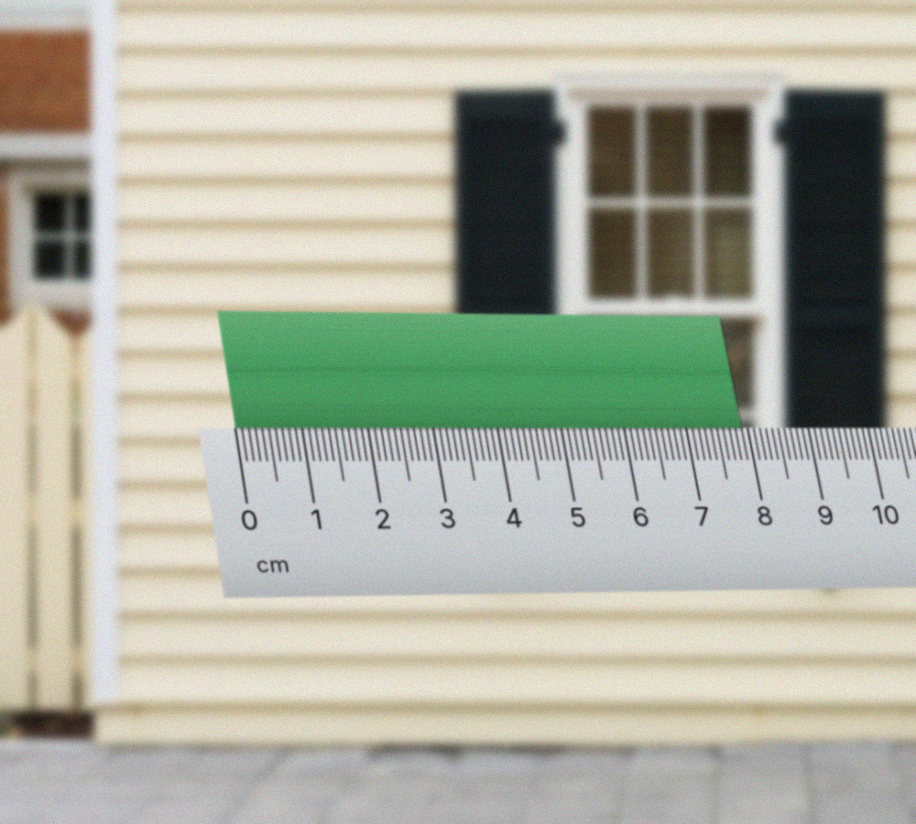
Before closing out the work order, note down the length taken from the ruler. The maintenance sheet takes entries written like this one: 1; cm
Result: 7.9; cm
